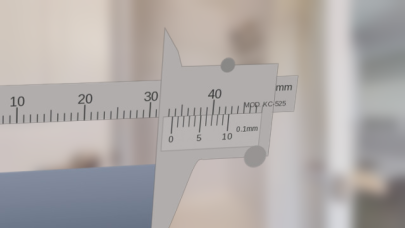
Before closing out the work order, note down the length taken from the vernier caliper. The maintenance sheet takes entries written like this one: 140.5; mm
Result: 33.6; mm
